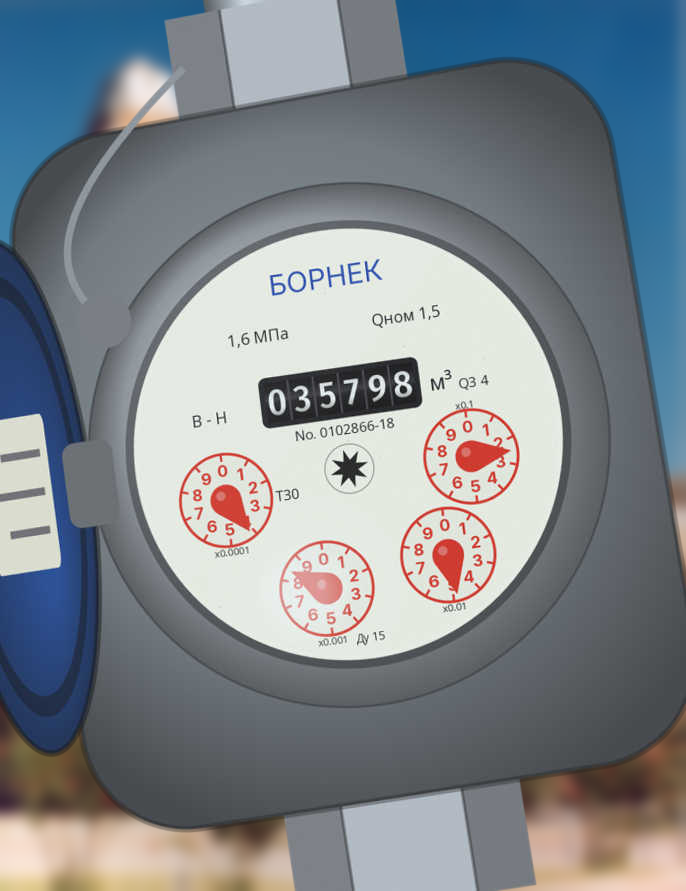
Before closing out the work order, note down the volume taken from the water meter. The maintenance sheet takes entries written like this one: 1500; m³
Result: 35798.2484; m³
